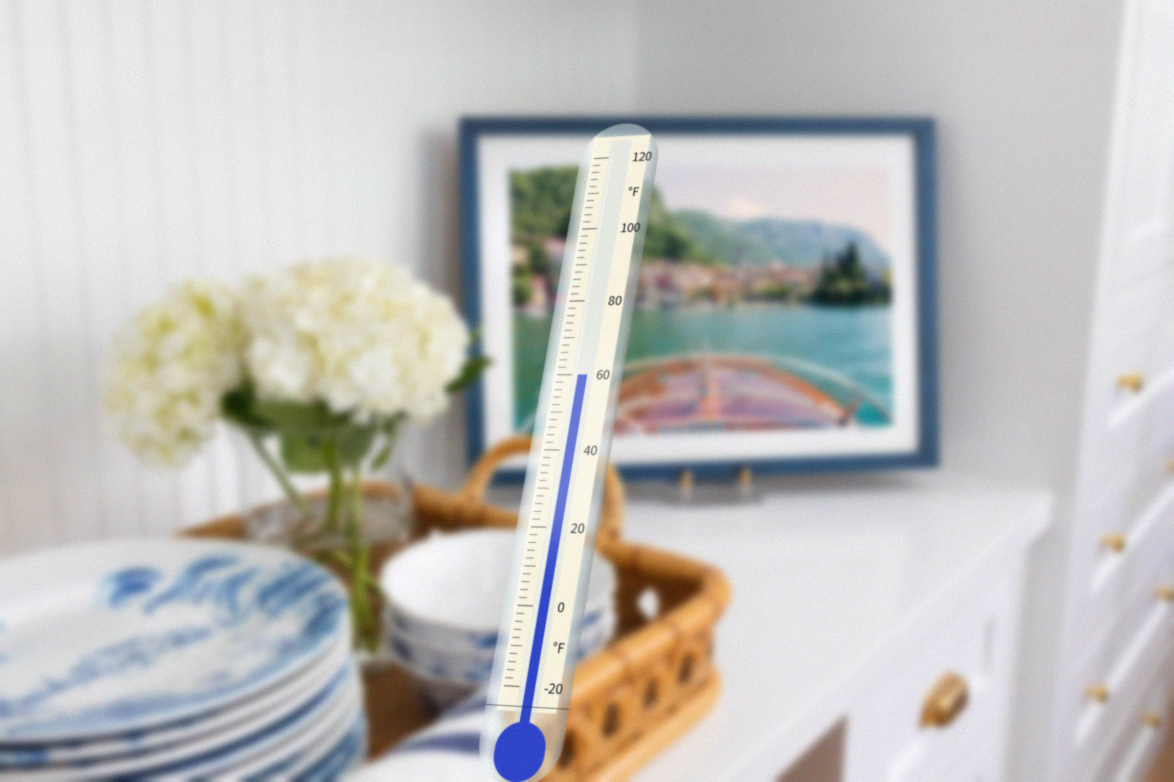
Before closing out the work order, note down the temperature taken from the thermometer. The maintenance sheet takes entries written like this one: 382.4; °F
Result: 60; °F
